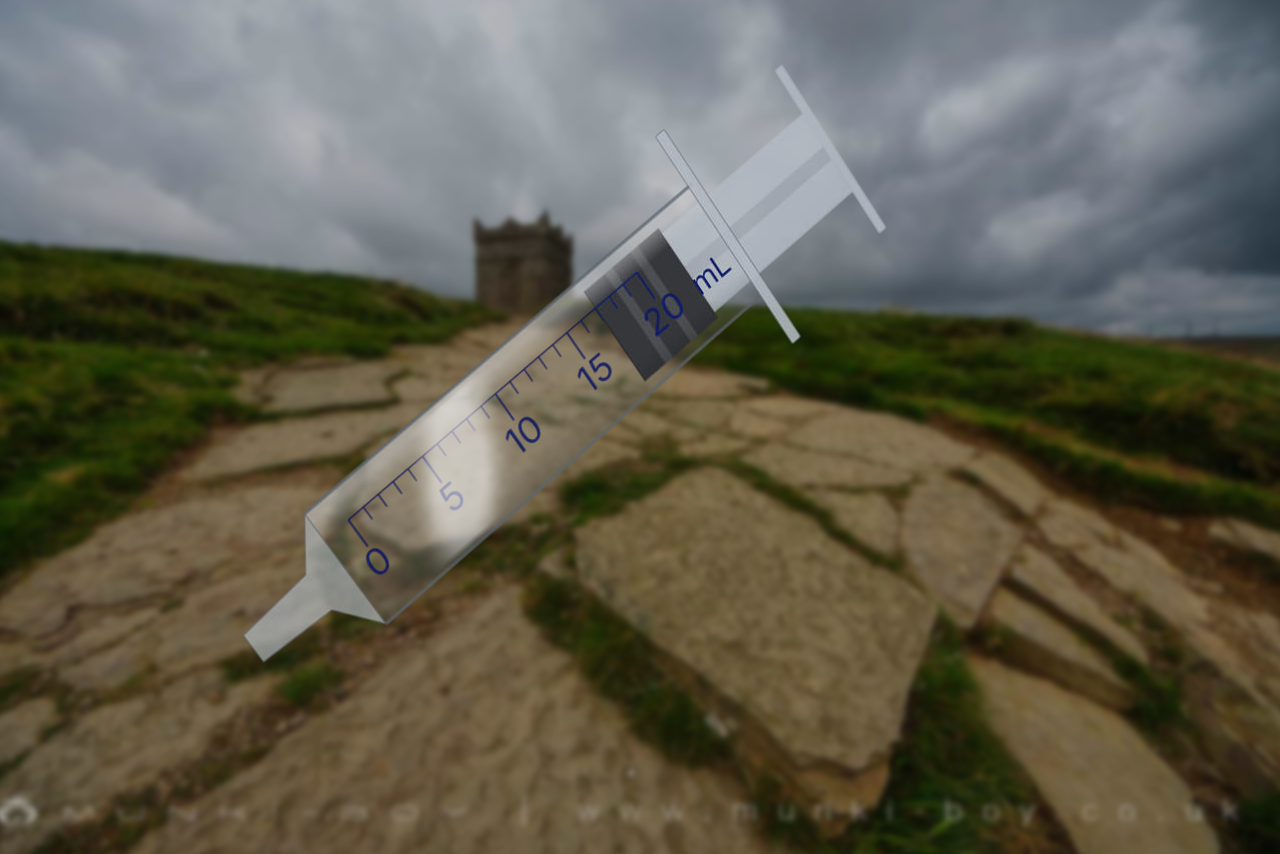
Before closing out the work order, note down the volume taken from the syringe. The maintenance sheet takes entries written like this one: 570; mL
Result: 17; mL
